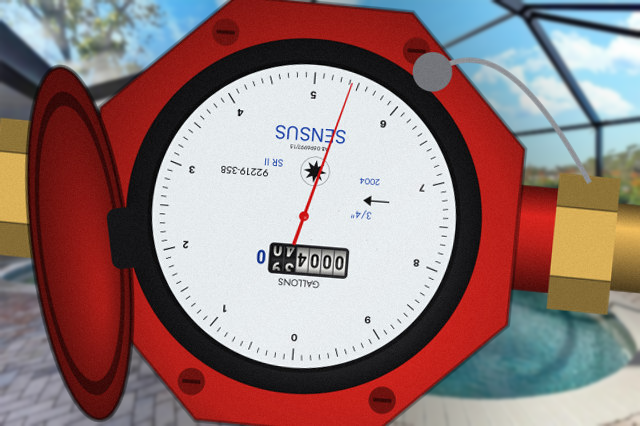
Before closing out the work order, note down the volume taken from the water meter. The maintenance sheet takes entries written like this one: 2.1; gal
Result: 4395.4; gal
